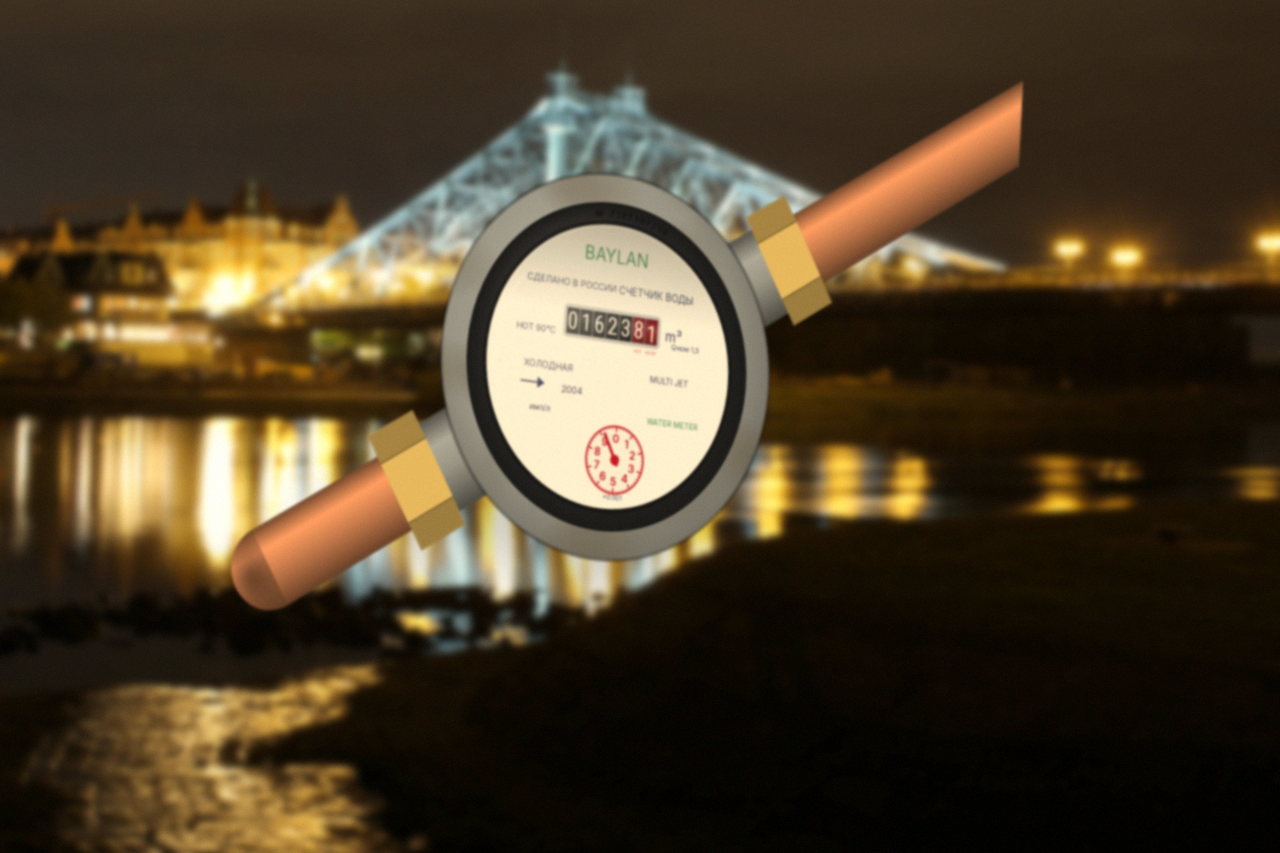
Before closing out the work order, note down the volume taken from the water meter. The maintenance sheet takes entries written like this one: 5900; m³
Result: 1623.809; m³
